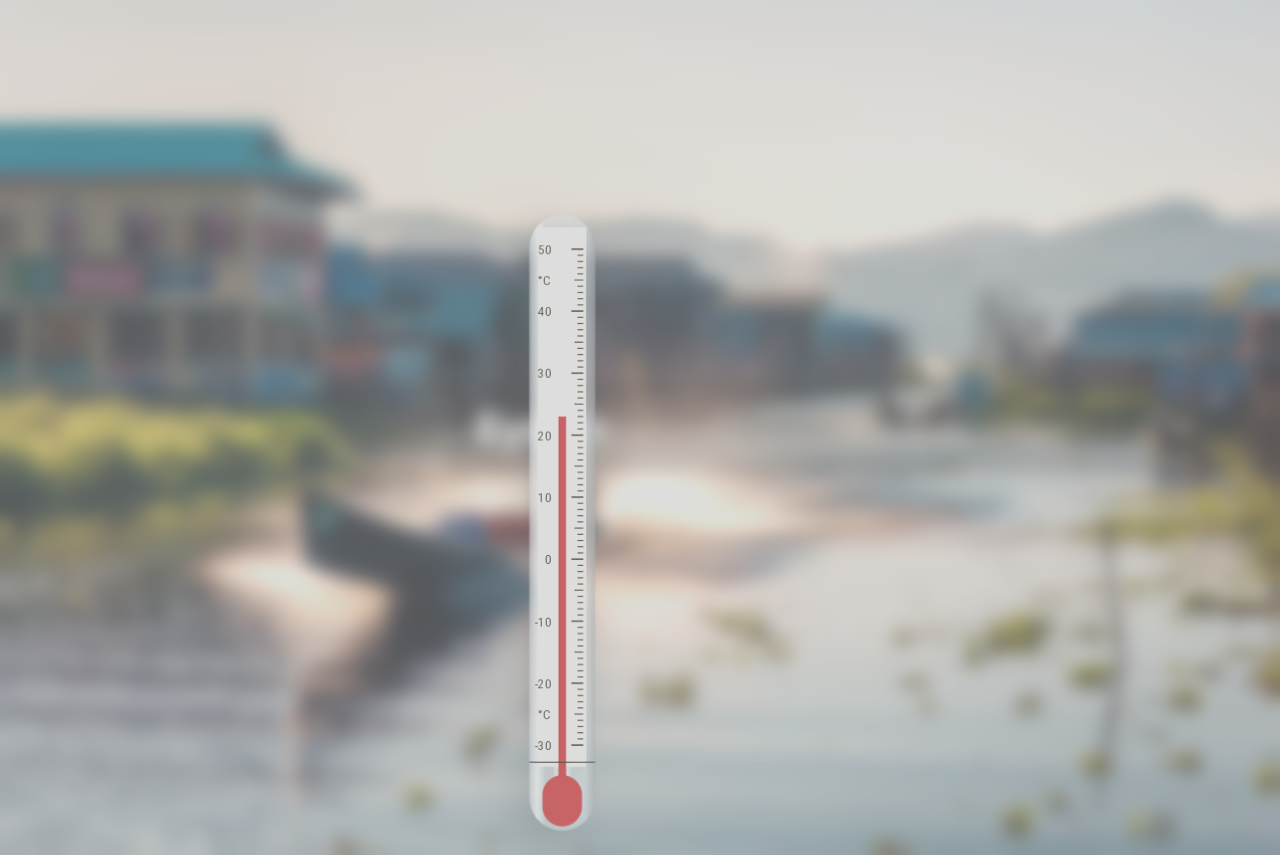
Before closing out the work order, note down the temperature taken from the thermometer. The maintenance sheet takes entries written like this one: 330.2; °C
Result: 23; °C
